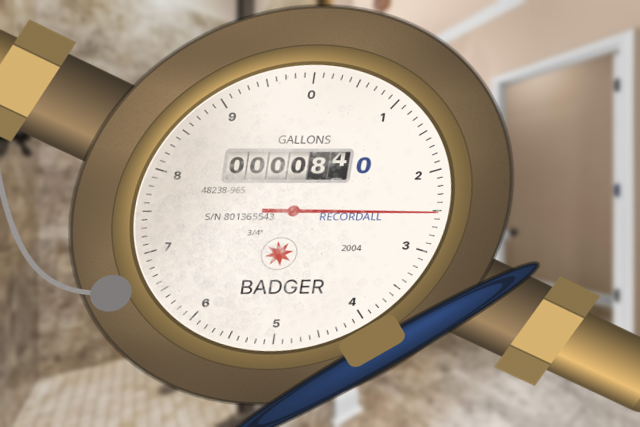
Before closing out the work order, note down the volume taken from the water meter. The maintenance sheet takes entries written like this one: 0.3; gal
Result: 842.5; gal
